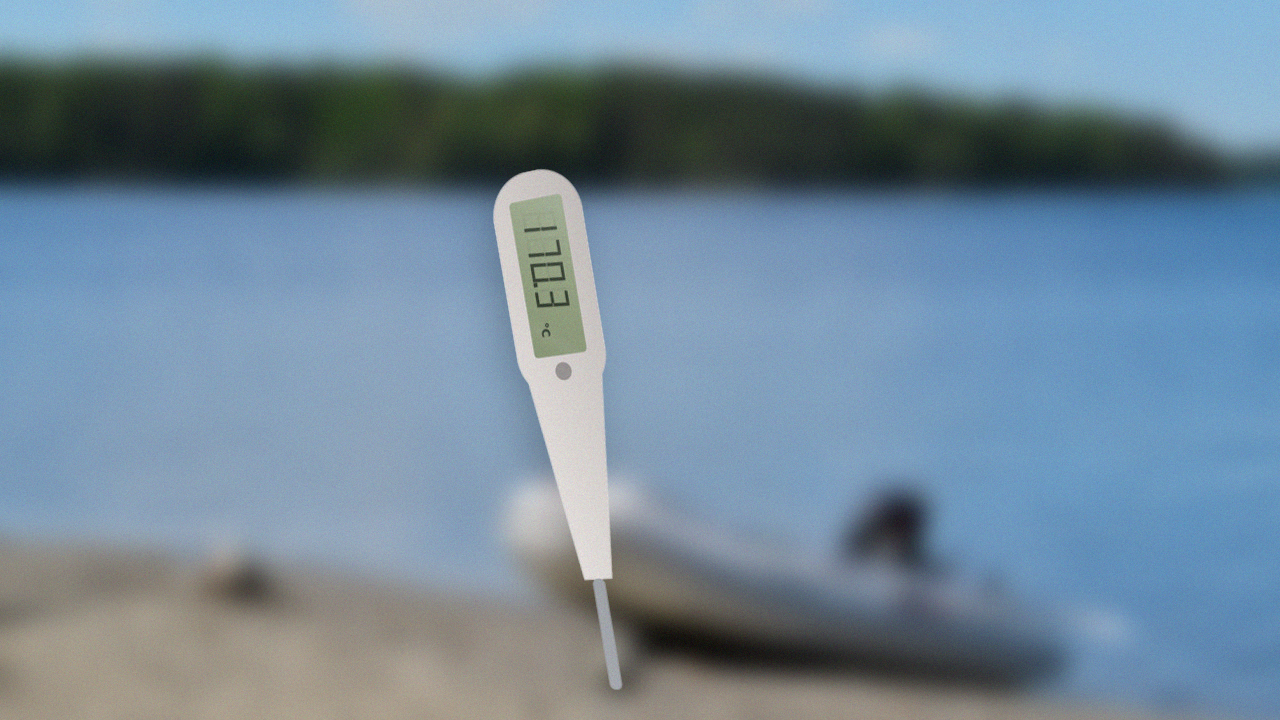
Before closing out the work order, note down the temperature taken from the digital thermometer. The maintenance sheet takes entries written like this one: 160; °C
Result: 170.3; °C
